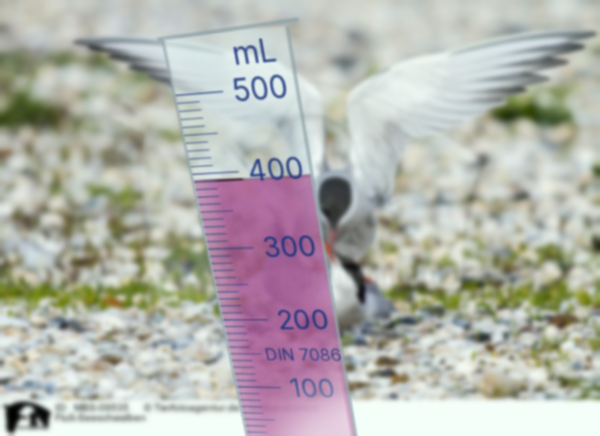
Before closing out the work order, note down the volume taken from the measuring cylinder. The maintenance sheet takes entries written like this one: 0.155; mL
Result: 390; mL
